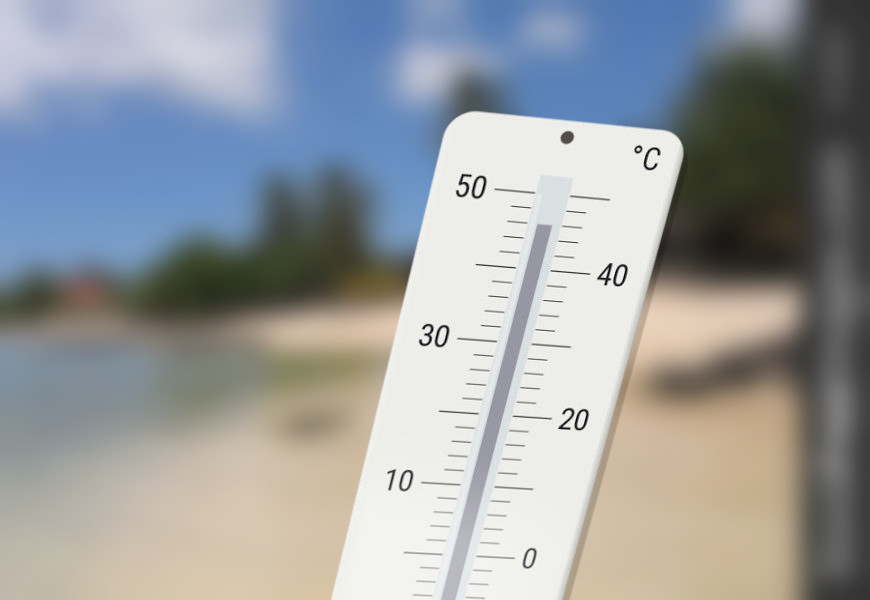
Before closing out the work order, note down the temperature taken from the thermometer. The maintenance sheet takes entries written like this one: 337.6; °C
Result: 46; °C
